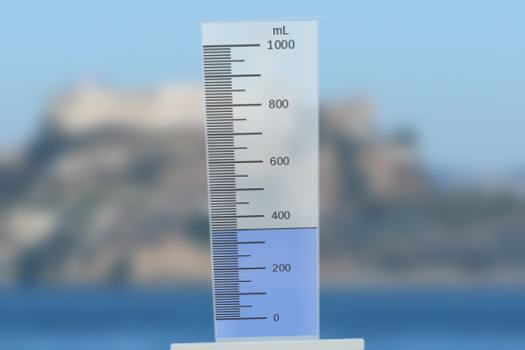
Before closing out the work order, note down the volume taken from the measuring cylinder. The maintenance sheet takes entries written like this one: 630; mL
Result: 350; mL
